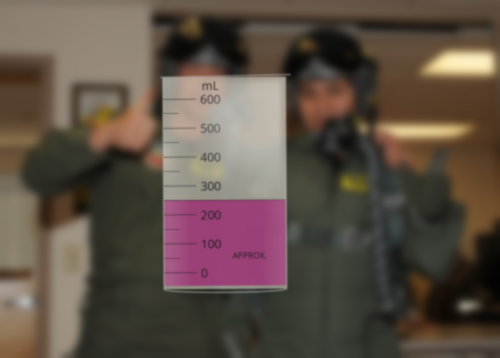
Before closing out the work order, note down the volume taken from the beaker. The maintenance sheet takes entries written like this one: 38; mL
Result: 250; mL
